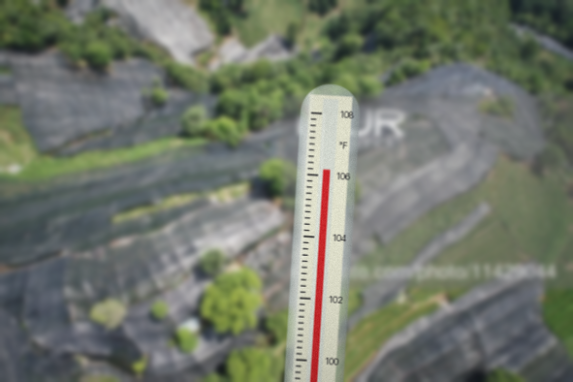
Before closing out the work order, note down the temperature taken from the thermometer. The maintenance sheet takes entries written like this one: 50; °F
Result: 106.2; °F
